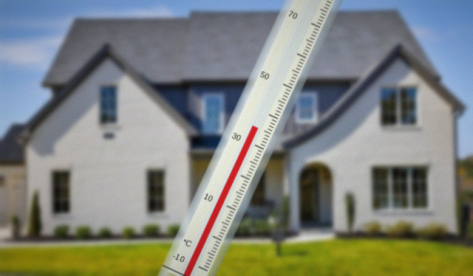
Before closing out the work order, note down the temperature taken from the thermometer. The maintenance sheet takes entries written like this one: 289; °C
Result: 35; °C
